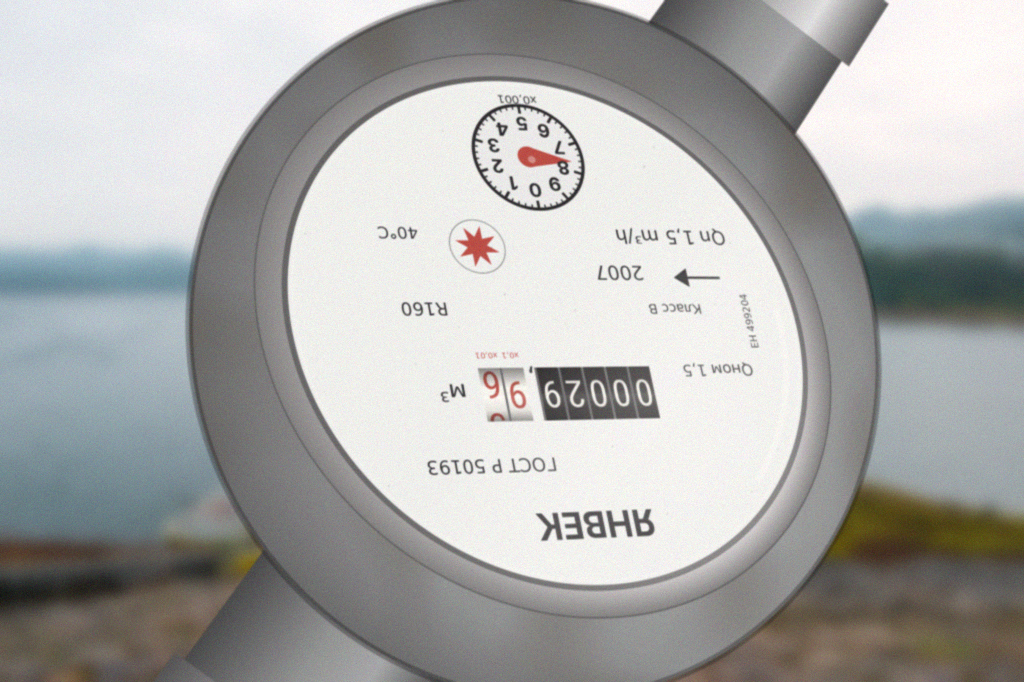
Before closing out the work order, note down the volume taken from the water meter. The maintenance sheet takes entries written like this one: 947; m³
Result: 29.957; m³
